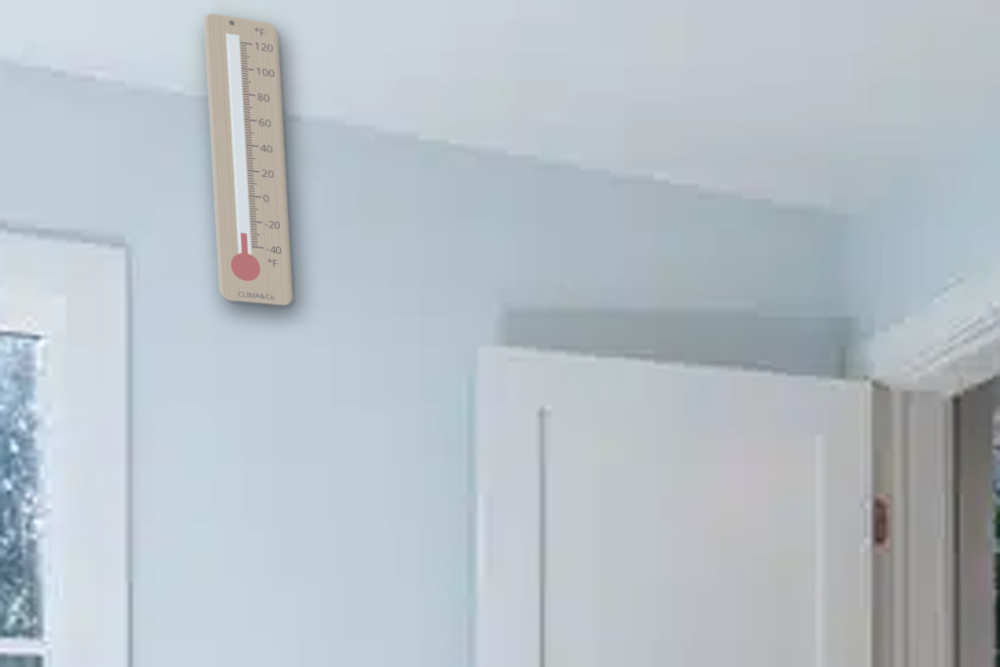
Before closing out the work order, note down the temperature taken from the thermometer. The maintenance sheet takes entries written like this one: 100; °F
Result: -30; °F
